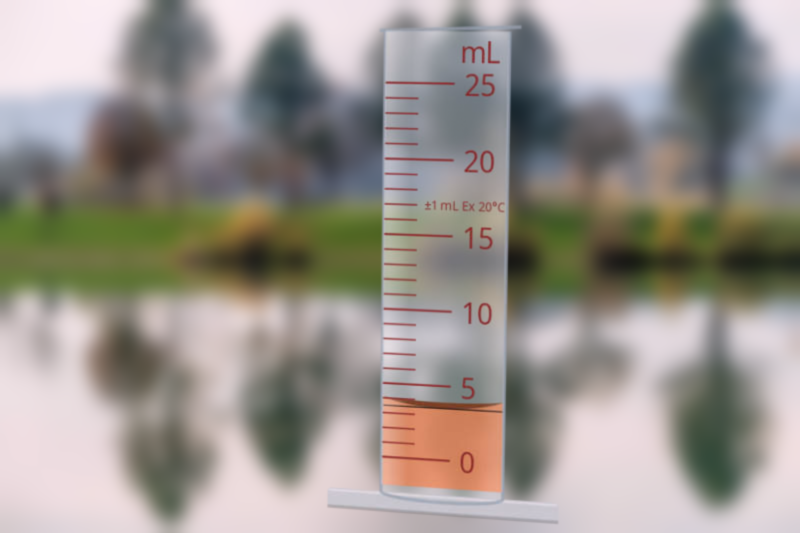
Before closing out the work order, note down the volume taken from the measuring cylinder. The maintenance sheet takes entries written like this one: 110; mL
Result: 3.5; mL
